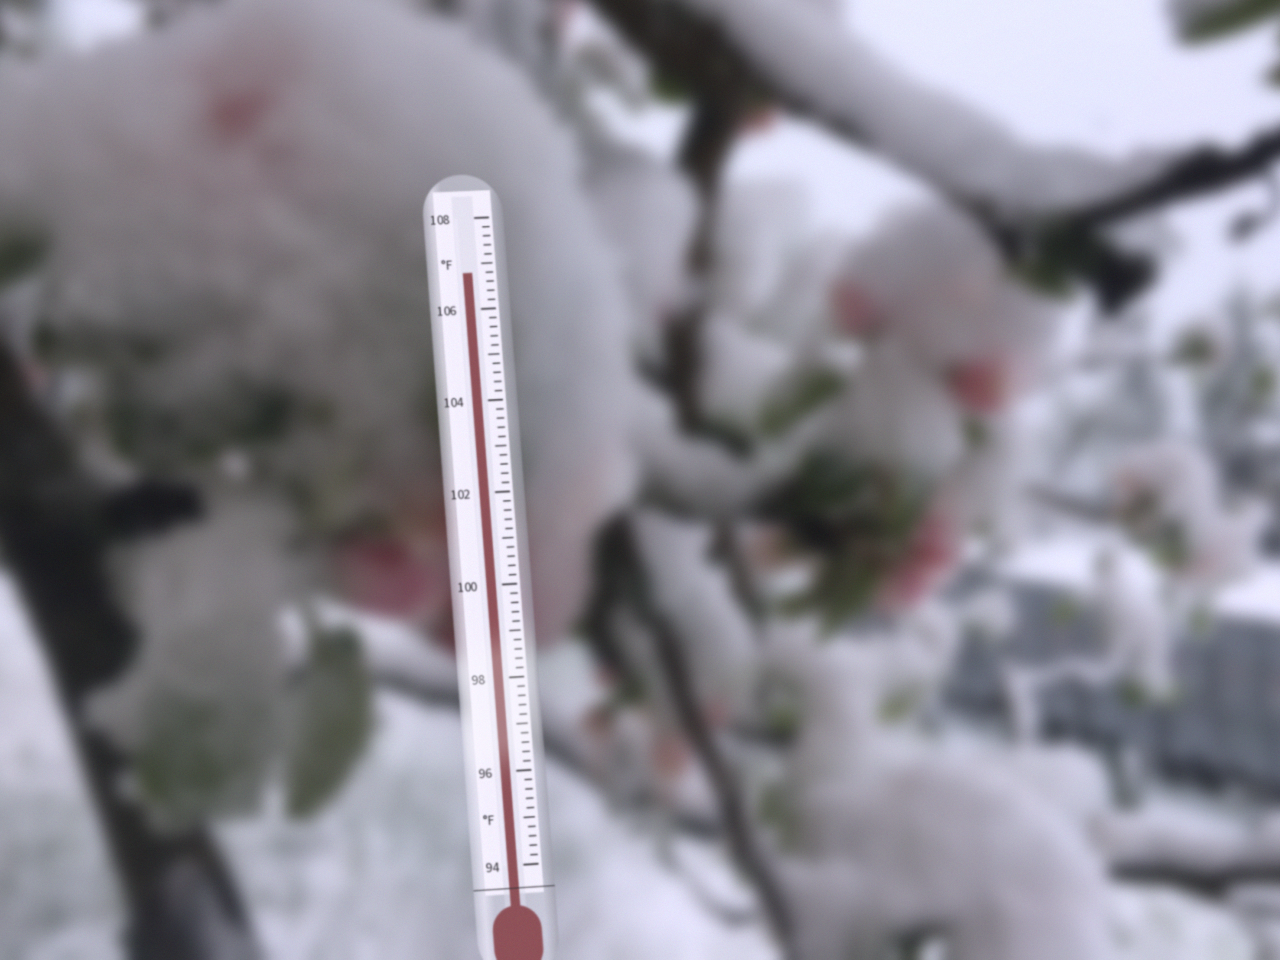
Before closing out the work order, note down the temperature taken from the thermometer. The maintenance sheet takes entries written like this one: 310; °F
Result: 106.8; °F
